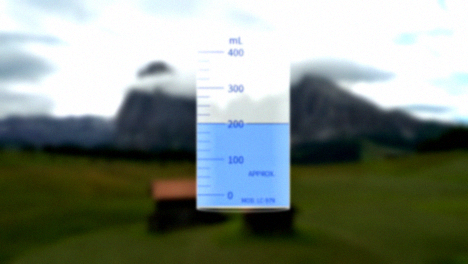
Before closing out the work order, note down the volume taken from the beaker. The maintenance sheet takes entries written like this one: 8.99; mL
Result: 200; mL
